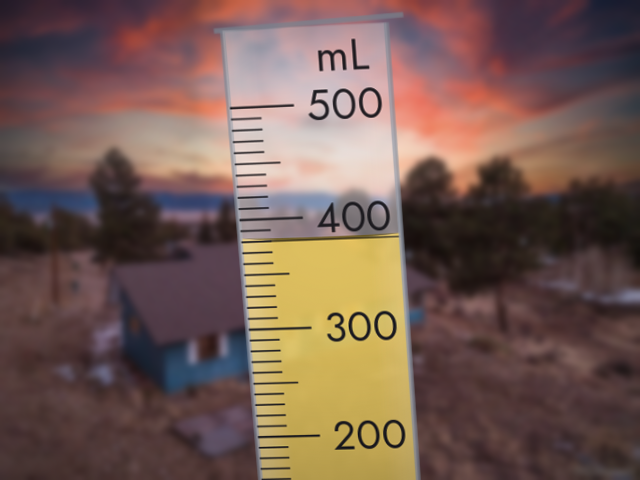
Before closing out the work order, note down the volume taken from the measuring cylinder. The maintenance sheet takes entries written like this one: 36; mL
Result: 380; mL
